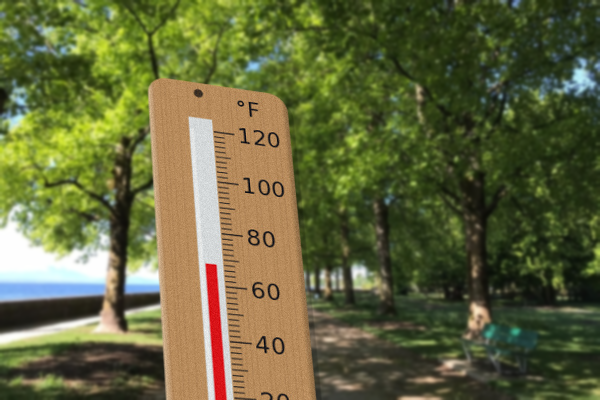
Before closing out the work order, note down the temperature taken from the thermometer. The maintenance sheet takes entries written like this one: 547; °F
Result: 68; °F
